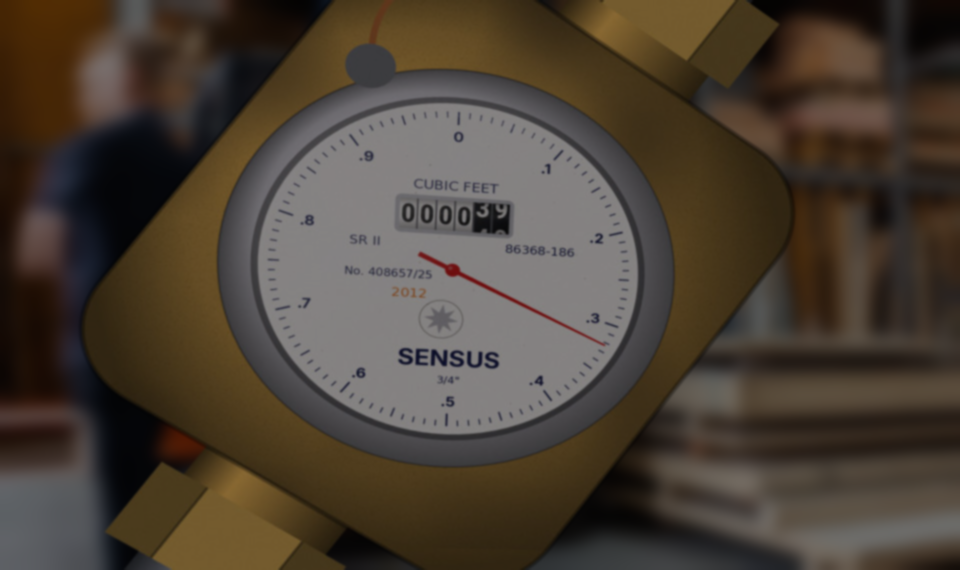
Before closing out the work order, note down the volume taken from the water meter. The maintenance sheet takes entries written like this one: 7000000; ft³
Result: 39.32; ft³
